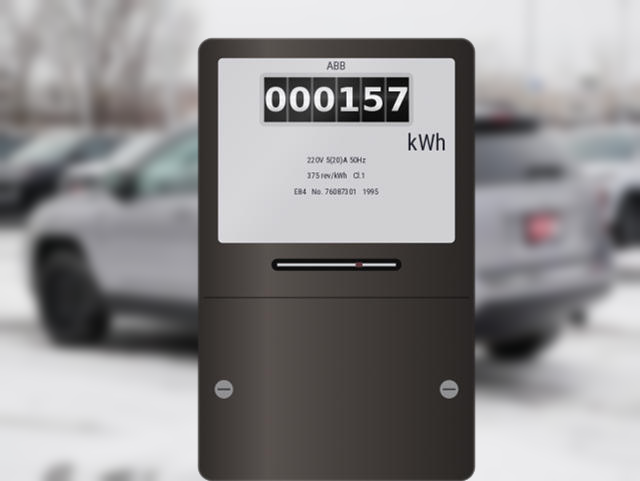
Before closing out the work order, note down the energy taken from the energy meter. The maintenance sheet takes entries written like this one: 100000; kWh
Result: 157; kWh
